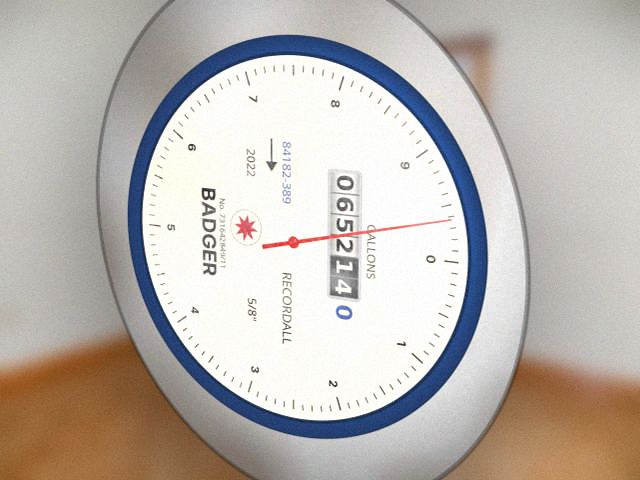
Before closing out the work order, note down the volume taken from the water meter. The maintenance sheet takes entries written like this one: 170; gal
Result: 652139.6; gal
